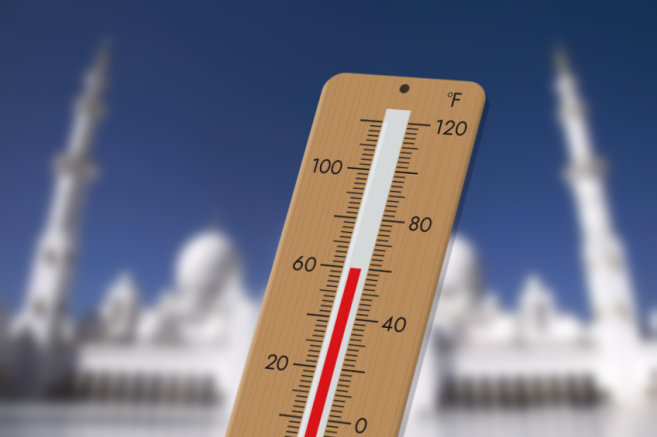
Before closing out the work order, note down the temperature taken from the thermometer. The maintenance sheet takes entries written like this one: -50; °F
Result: 60; °F
